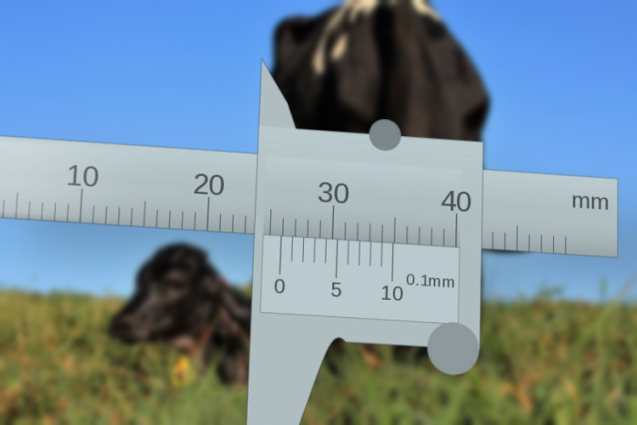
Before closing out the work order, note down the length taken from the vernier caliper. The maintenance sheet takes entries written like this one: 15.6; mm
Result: 25.9; mm
